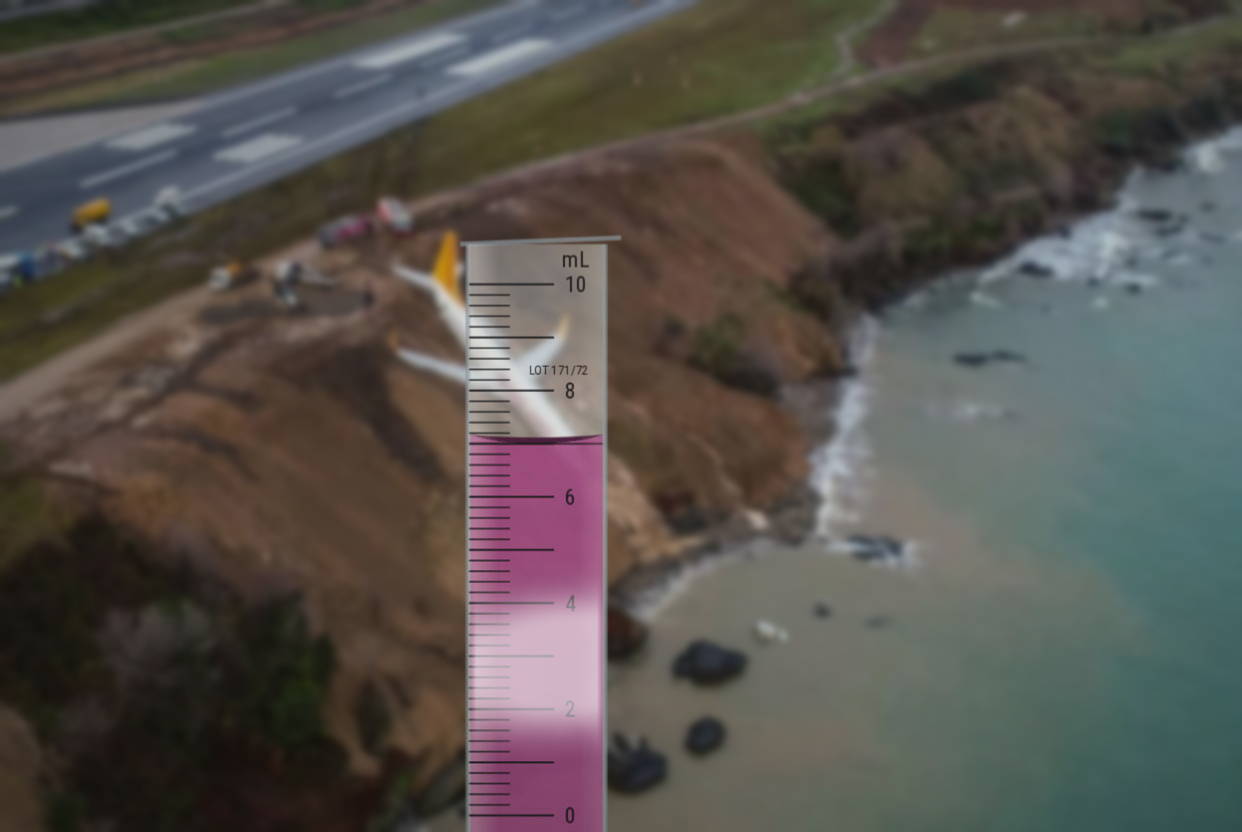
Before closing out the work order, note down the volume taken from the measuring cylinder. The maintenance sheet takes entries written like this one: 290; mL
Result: 7; mL
